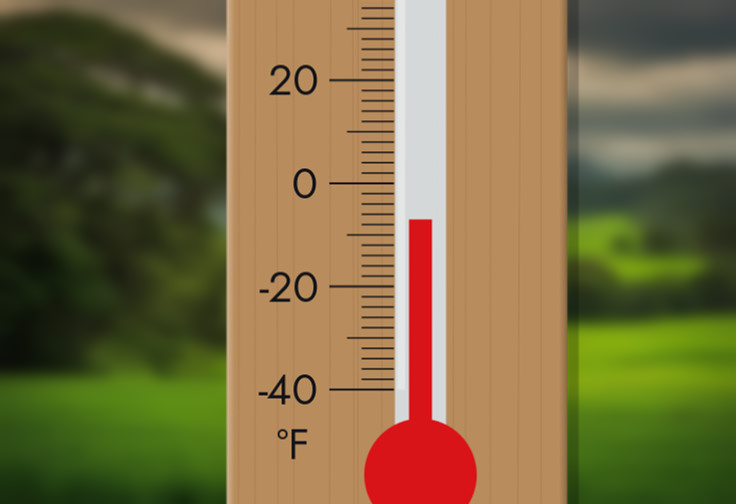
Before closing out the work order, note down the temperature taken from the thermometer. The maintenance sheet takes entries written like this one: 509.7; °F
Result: -7; °F
